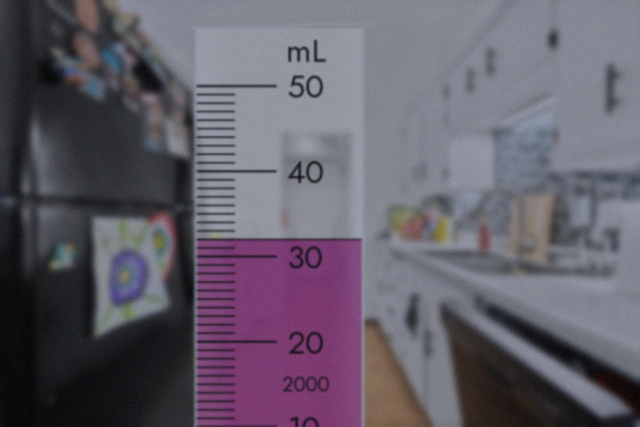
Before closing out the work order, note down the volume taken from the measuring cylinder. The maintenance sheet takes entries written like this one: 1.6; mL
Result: 32; mL
